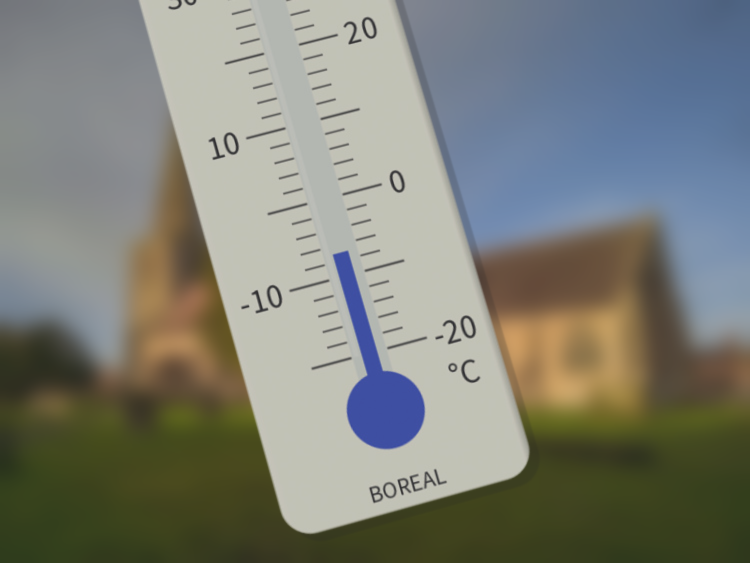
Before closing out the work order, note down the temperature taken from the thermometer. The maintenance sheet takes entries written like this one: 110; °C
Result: -7; °C
